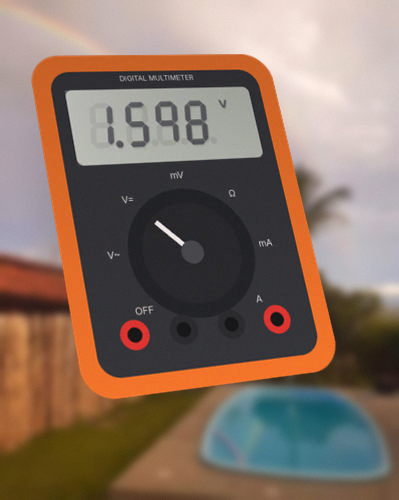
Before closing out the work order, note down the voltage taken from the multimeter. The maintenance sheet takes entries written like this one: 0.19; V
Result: 1.598; V
